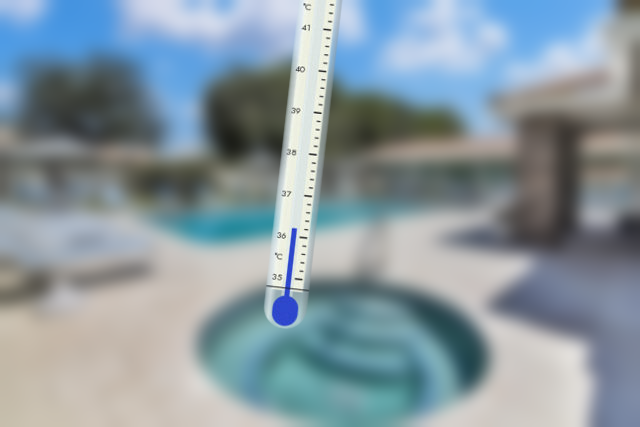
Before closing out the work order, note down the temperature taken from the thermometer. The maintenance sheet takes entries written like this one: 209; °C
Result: 36.2; °C
